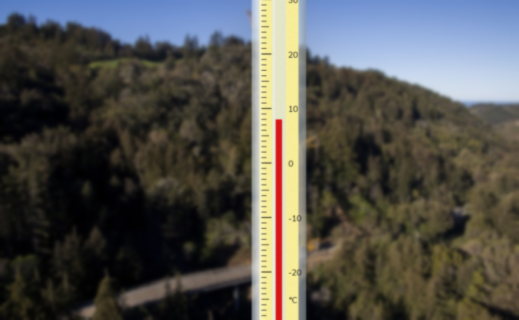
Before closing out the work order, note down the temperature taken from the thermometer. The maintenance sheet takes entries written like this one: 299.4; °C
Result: 8; °C
